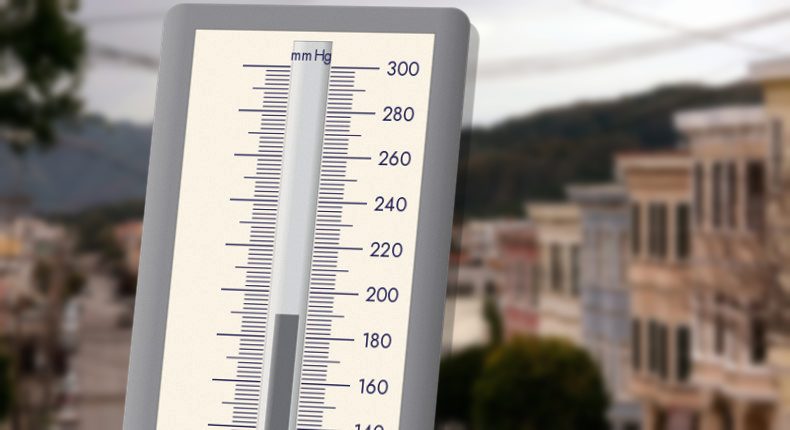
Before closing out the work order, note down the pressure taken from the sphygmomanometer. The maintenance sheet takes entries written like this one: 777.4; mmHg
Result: 190; mmHg
